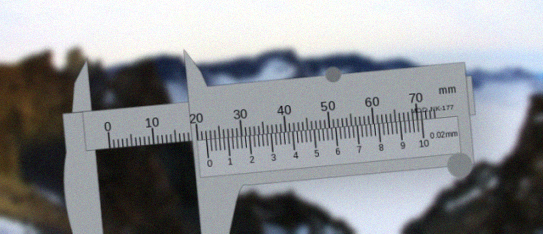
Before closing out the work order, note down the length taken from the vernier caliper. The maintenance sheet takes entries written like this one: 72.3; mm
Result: 22.0; mm
